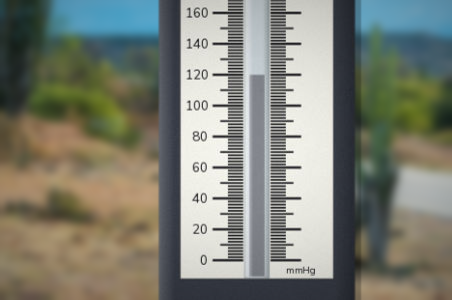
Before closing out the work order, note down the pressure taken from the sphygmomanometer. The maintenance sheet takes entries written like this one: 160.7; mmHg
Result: 120; mmHg
